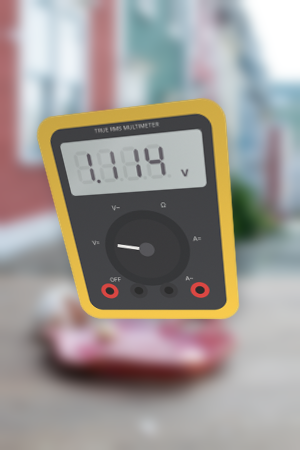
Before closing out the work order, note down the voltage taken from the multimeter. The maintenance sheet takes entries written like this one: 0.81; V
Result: 1.114; V
